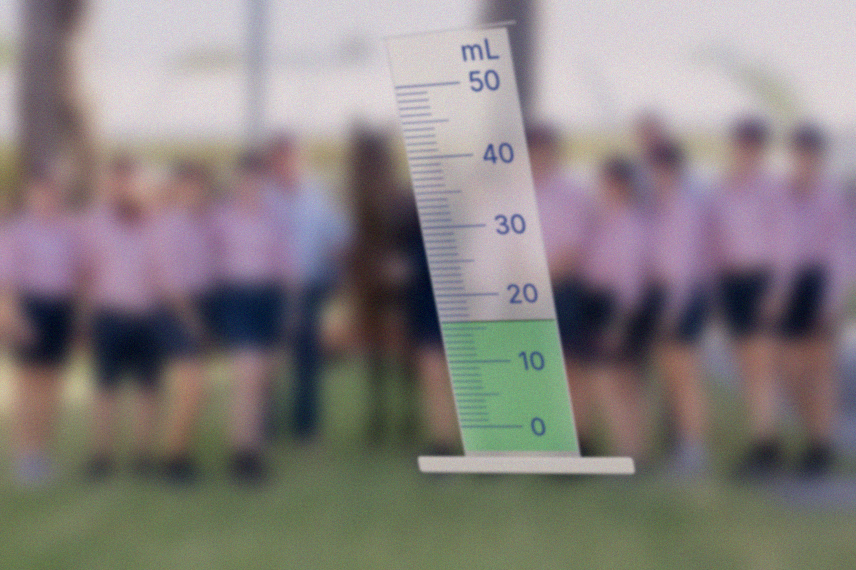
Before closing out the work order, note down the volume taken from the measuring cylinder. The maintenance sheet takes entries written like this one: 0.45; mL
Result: 16; mL
